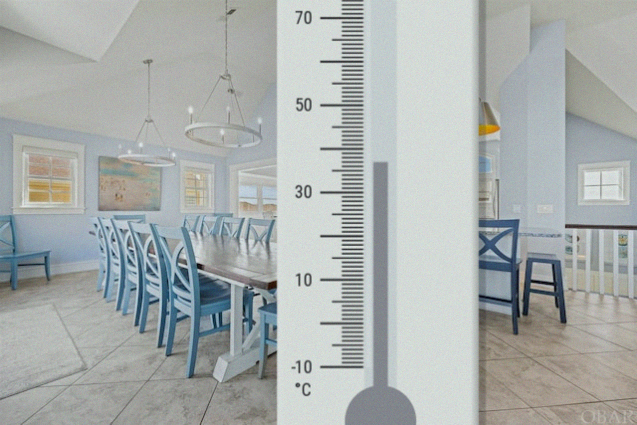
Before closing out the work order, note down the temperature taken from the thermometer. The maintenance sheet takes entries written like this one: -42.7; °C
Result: 37; °C
